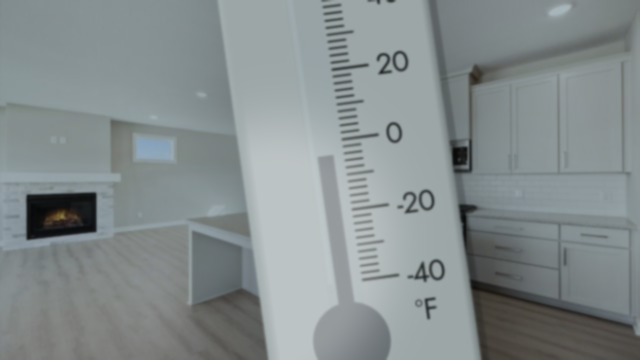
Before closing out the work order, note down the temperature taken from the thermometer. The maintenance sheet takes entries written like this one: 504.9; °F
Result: -4; °F
